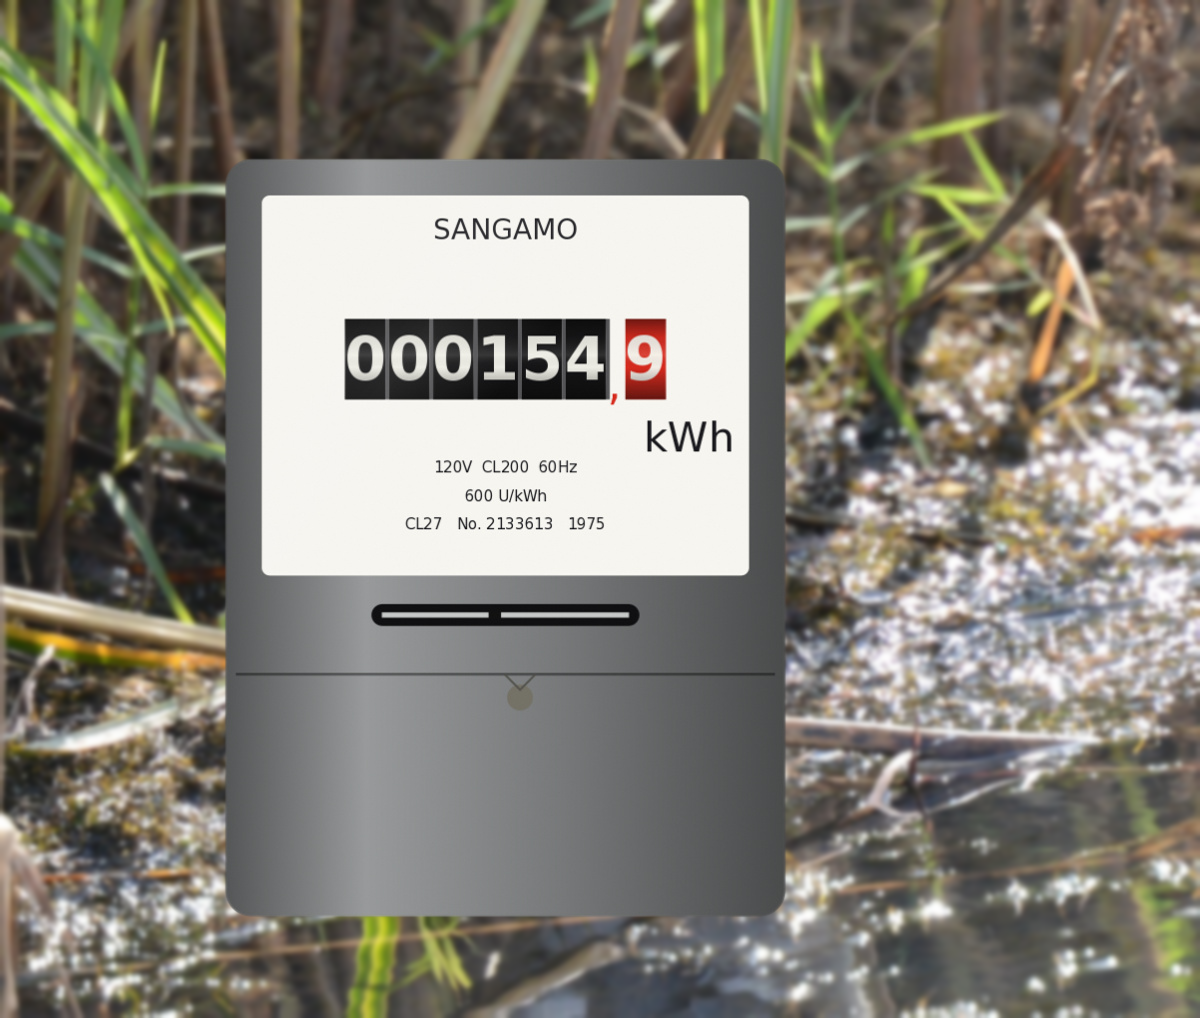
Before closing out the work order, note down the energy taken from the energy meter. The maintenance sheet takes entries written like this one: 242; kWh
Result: 154.9; kWh
